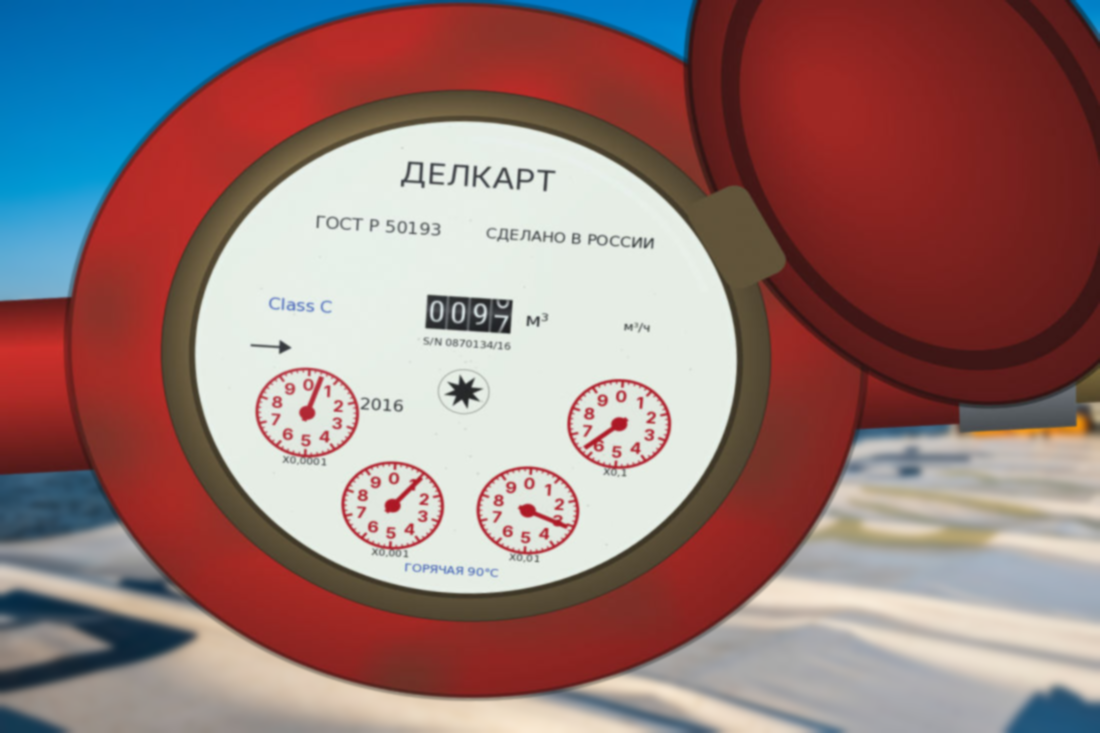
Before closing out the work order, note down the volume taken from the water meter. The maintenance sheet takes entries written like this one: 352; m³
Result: 96.6310; m³
